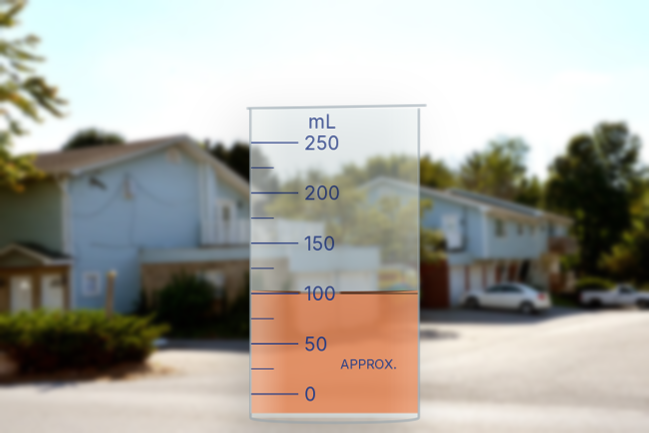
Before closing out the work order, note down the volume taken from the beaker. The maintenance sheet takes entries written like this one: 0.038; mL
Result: 100; mL
